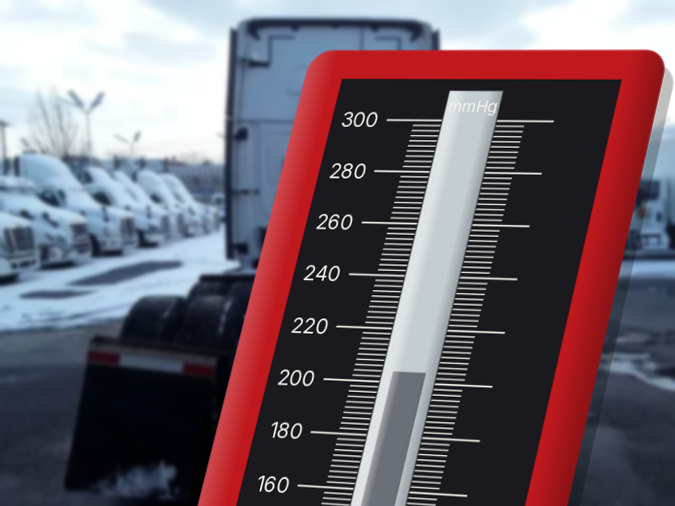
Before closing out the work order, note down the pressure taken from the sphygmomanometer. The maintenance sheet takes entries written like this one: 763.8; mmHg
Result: 204; mmHg
